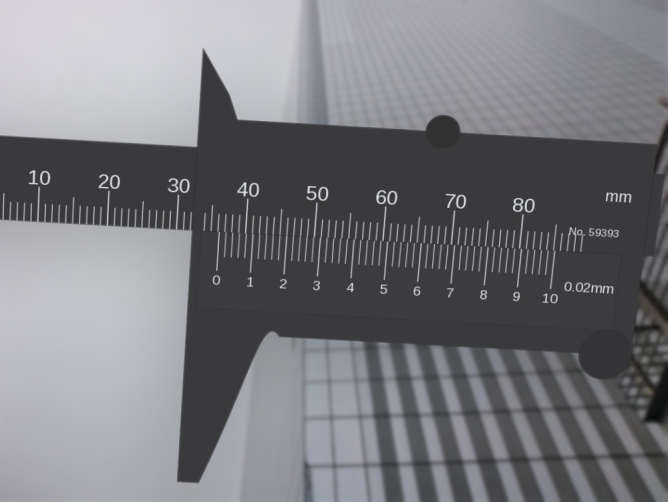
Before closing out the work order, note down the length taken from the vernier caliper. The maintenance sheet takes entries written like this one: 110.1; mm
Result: 36.2; mm
